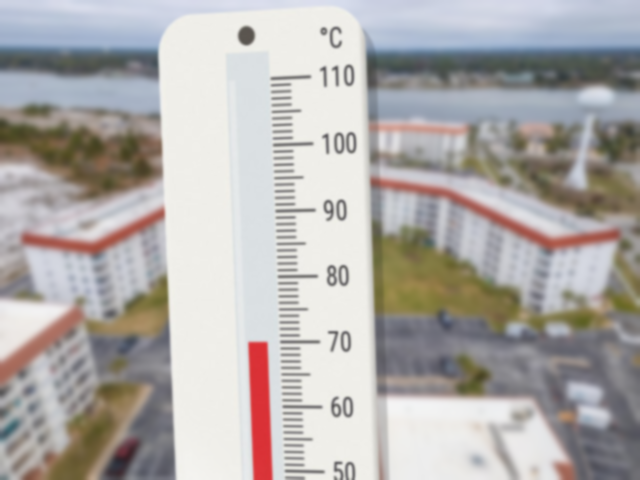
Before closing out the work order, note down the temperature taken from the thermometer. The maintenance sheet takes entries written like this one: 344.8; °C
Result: 70; °C
